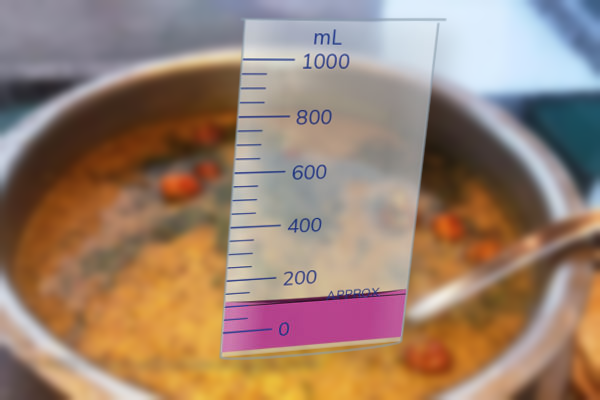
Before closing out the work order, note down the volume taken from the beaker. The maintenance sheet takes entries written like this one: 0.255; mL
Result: 100; mL
